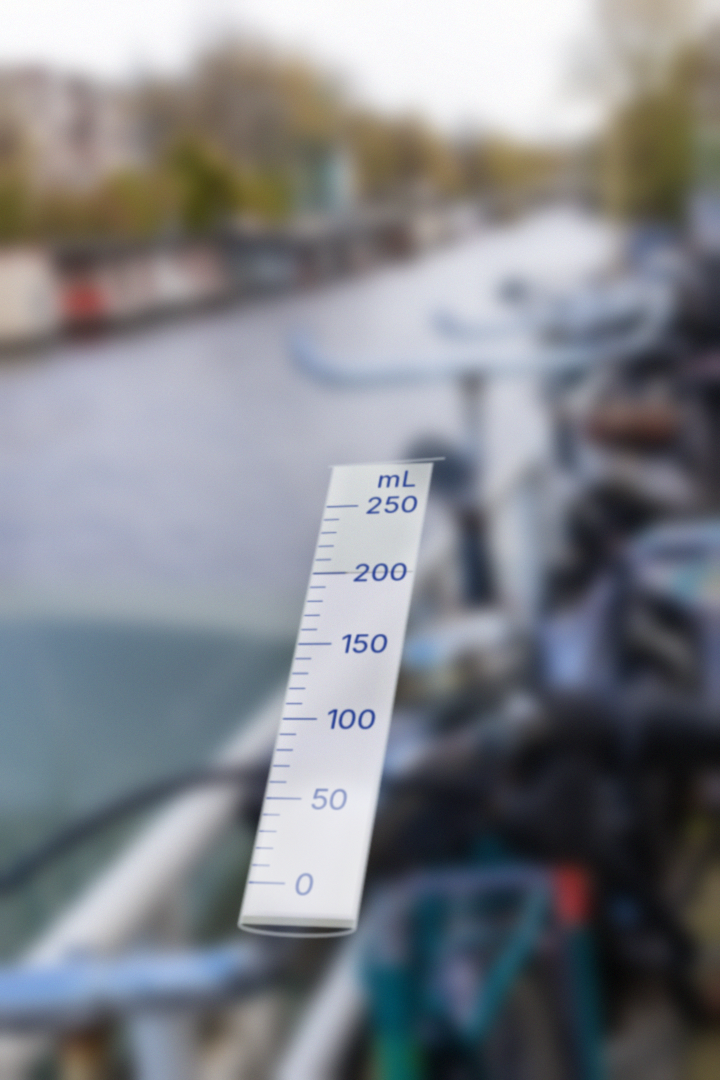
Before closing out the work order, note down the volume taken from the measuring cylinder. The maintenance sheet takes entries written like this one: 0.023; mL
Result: 200; mL
